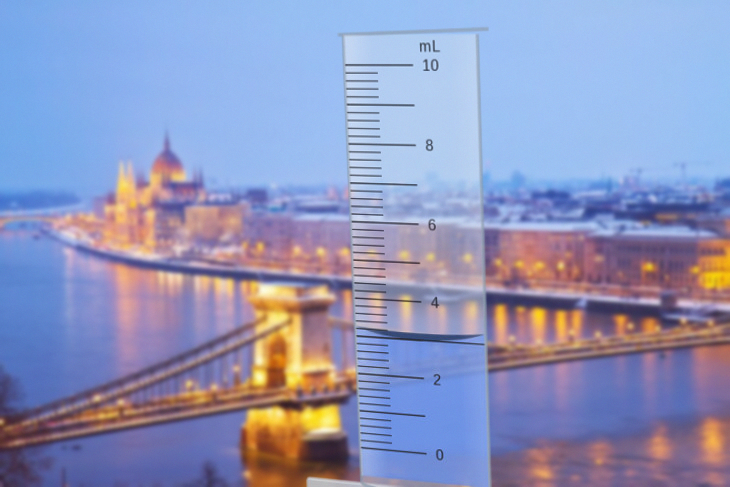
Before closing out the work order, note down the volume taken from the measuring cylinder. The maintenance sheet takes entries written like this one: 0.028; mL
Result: 3; mL
